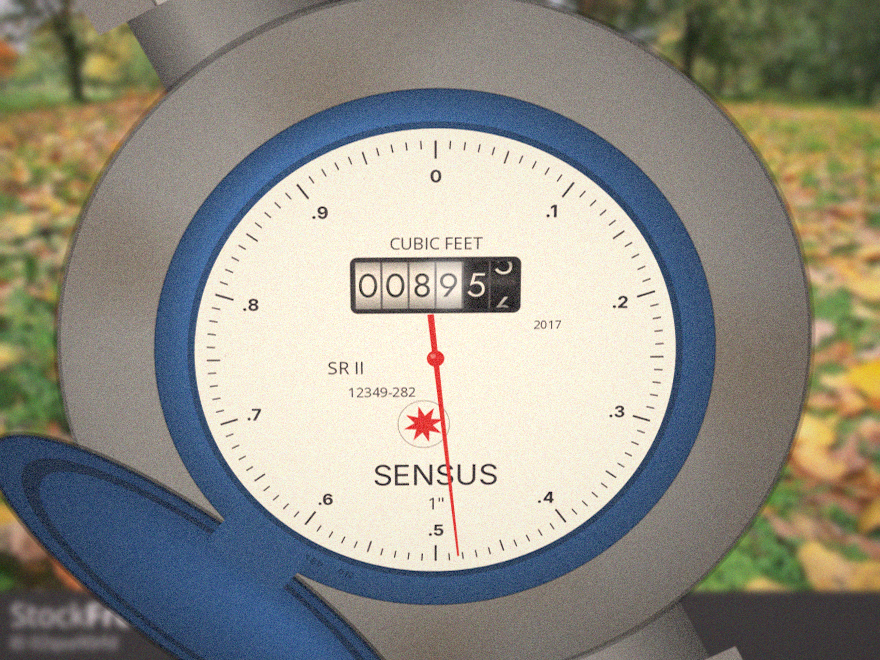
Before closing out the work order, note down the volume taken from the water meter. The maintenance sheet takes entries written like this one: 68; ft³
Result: 8955.48; ft³
